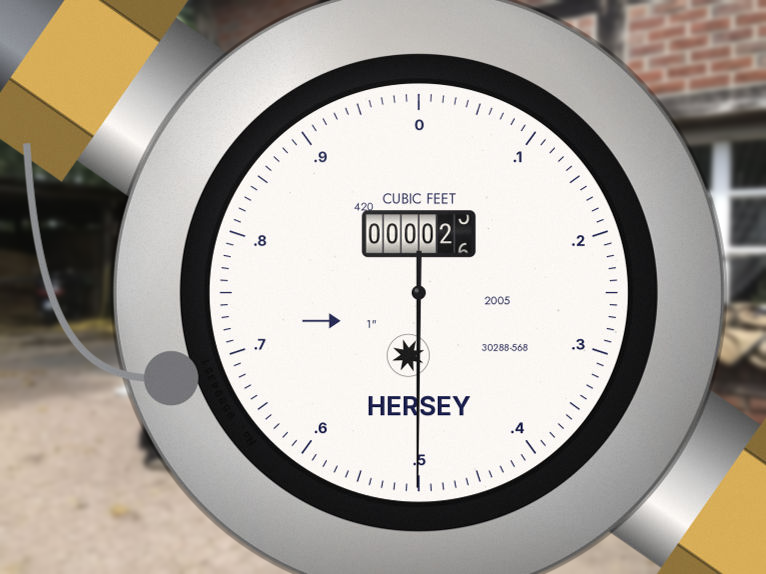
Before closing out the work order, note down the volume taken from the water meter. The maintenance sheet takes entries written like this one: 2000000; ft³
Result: 25.50; ft³
